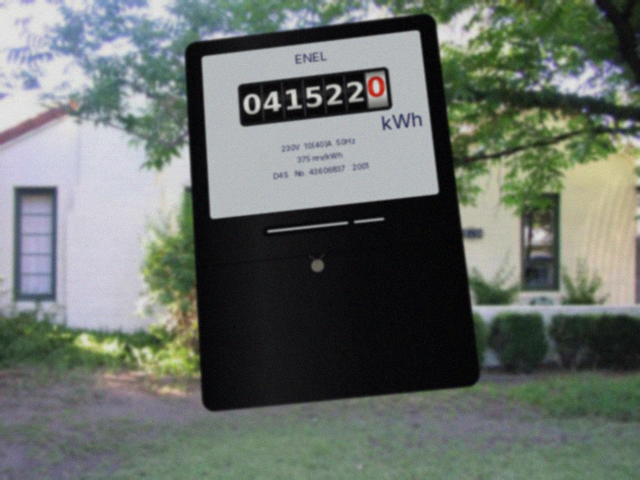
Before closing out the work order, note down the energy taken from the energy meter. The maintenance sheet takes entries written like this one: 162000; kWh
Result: 41522.0; kWh
